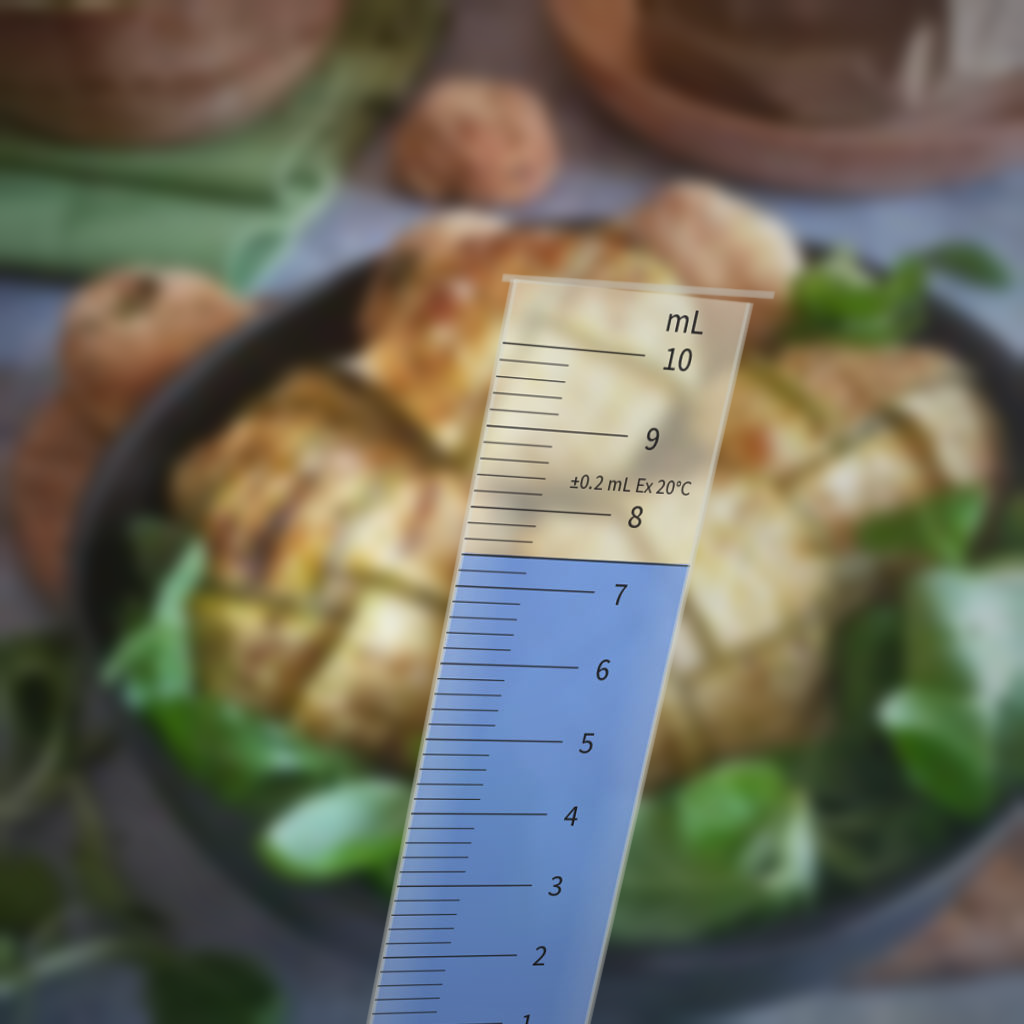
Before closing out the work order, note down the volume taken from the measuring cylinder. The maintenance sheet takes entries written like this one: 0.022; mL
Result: 7.4; mL
